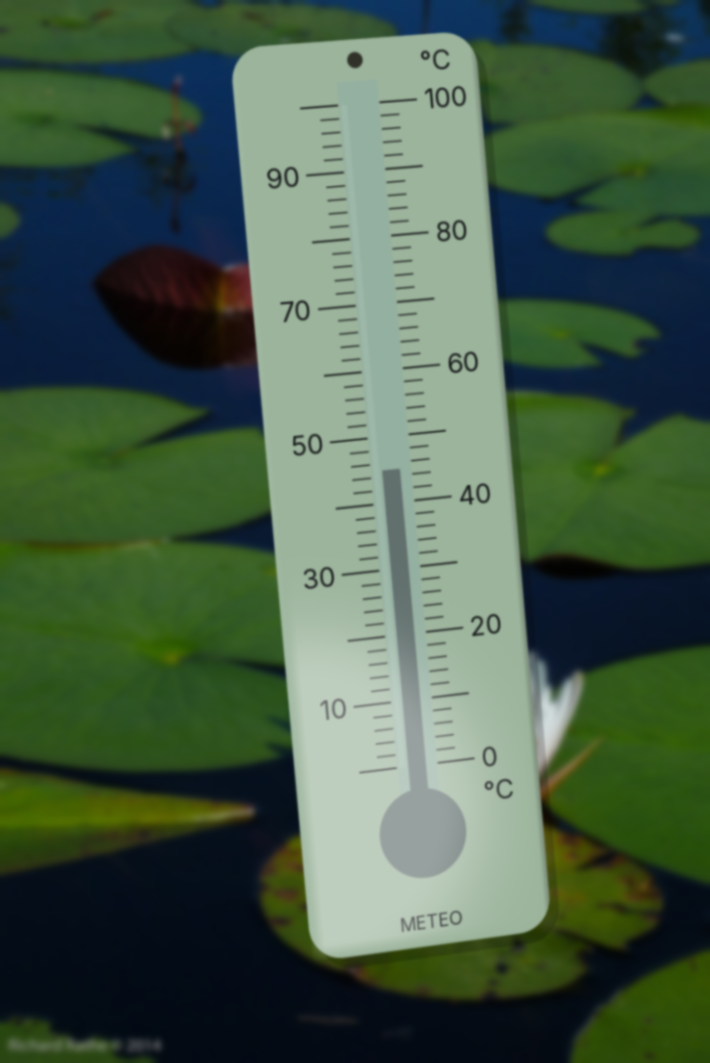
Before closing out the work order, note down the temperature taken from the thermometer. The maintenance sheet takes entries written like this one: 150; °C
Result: 45; °C
